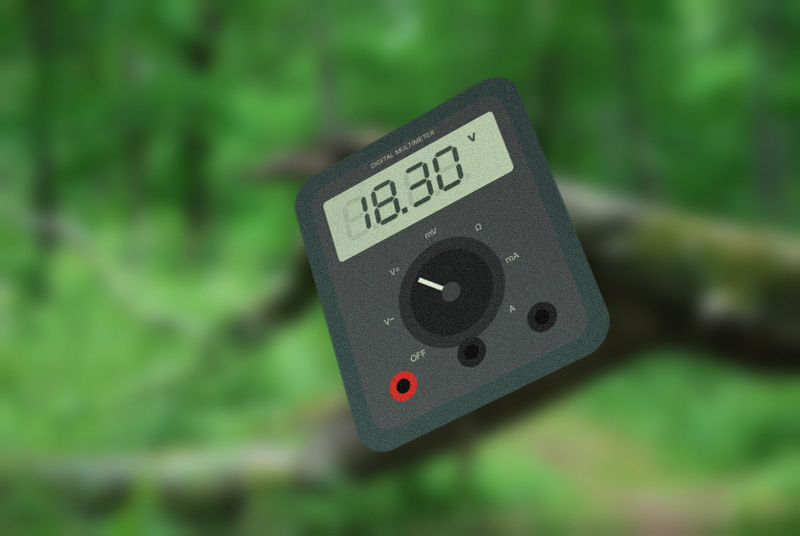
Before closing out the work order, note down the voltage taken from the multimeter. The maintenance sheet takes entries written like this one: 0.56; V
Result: 18.30; V
